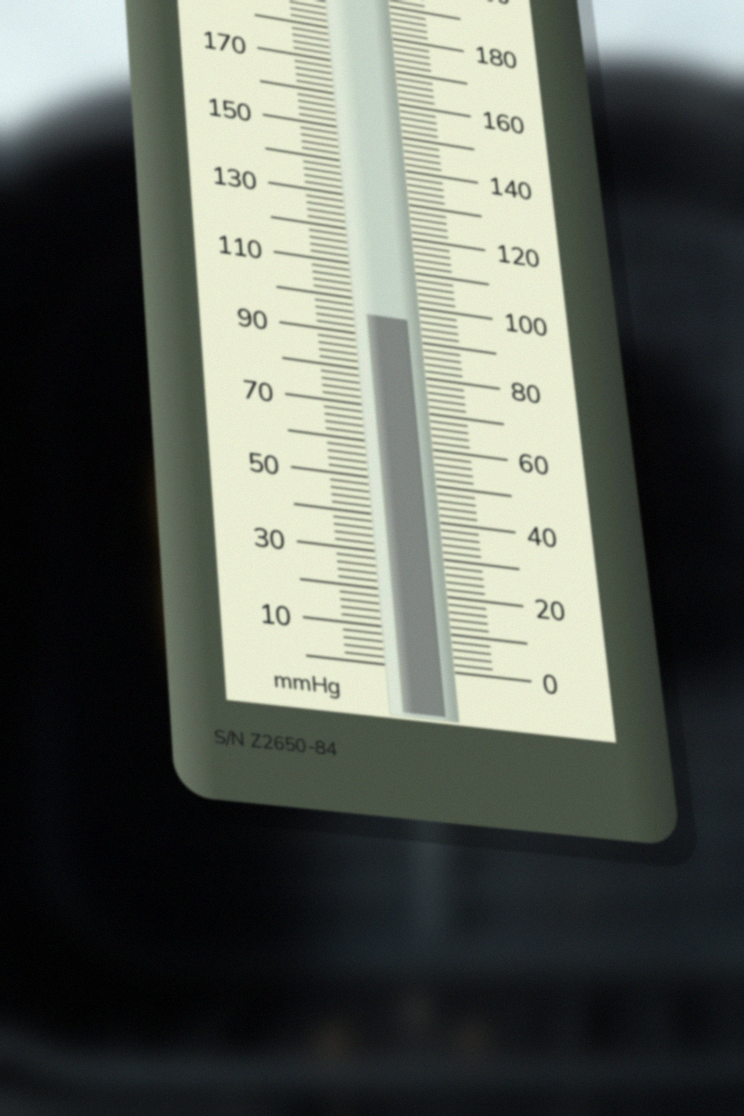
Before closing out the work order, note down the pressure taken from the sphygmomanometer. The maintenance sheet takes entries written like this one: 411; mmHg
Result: 96; mmHg
